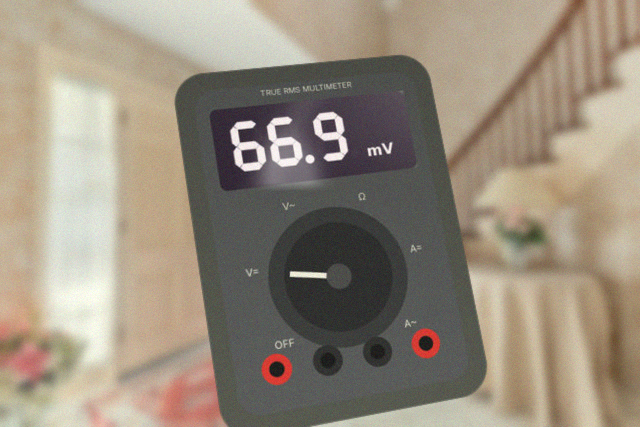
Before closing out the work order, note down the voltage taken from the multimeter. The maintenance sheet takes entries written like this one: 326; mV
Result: 66.9; mV
